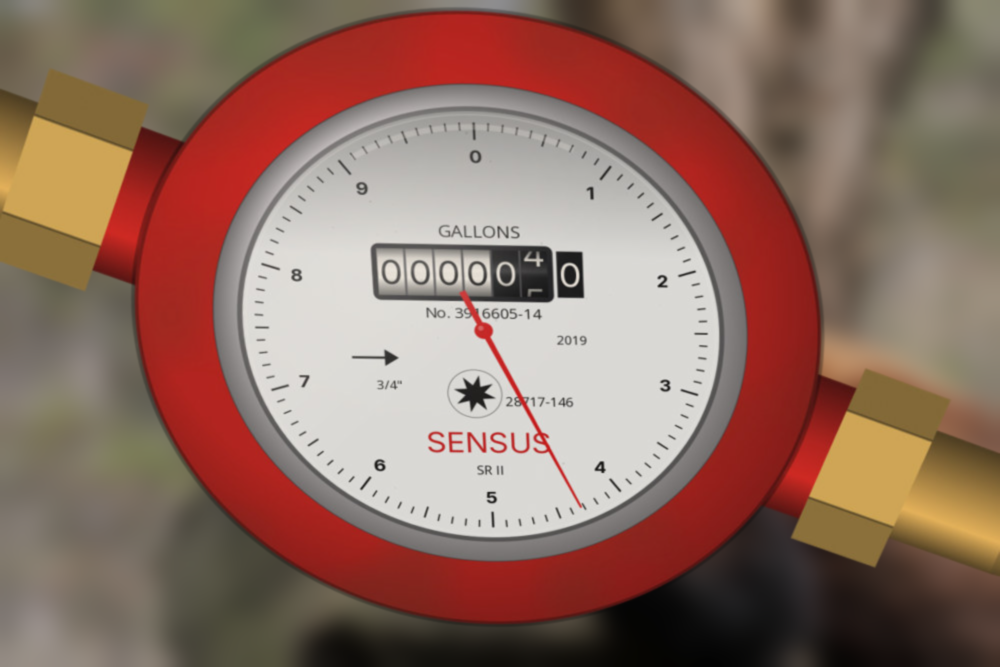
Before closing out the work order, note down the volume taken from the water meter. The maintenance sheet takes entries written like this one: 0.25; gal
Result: 44.3; gal
